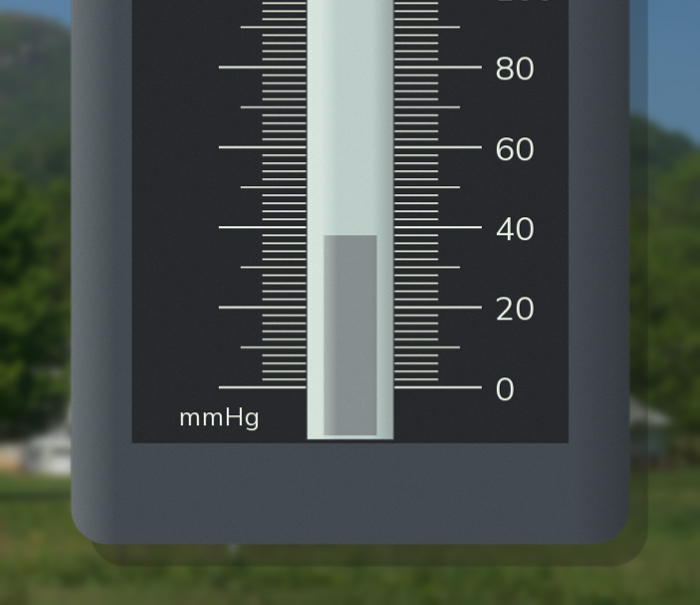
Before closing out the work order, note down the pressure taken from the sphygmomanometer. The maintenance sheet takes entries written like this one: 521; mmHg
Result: 38; mmHg
